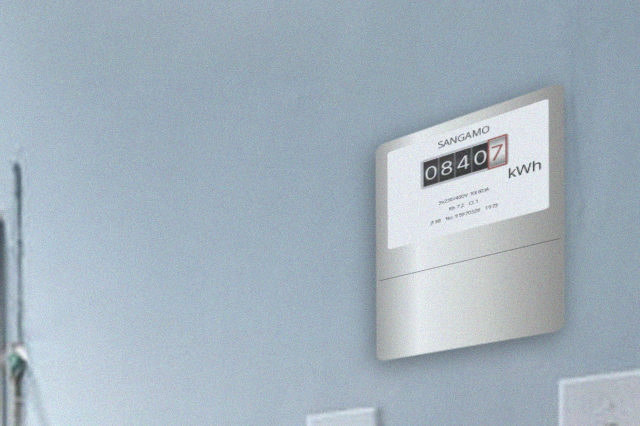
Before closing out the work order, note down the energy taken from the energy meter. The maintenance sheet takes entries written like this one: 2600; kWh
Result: 840.7; kWh
